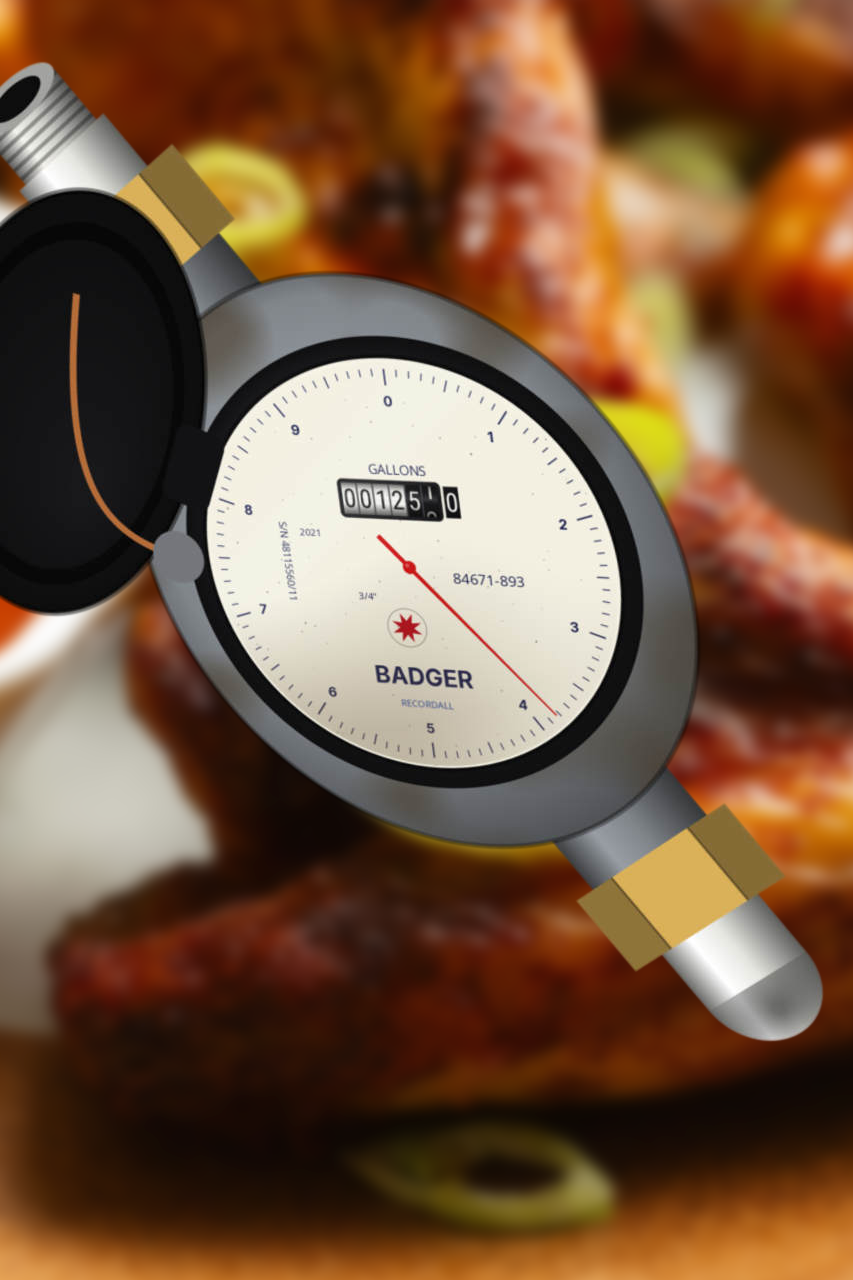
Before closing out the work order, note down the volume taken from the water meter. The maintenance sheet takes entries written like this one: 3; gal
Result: 12513.8; gal
